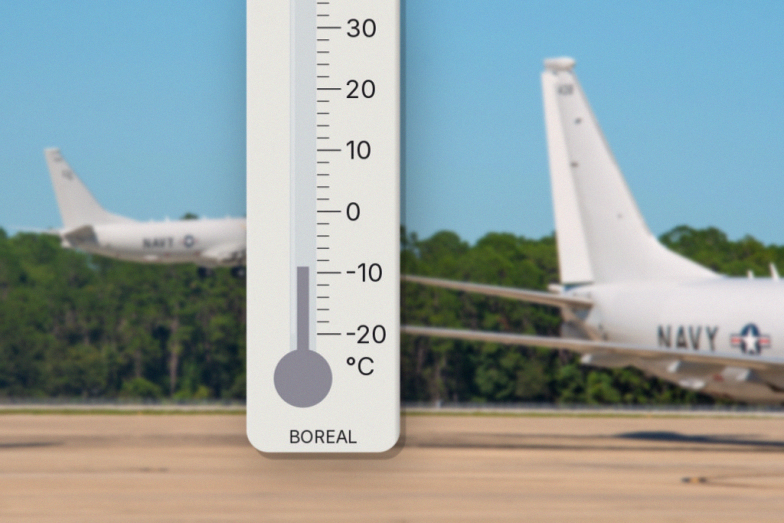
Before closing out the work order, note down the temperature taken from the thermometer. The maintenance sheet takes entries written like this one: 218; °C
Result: -9; °C
